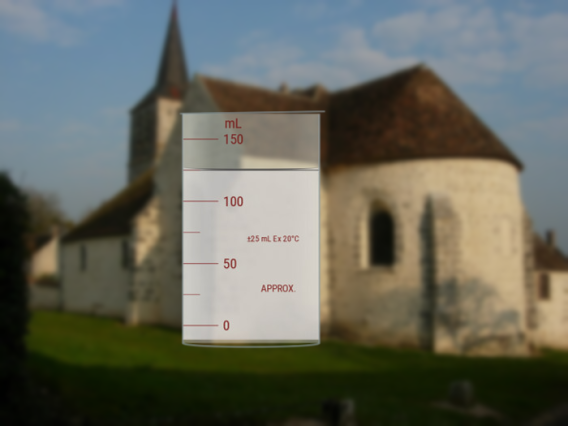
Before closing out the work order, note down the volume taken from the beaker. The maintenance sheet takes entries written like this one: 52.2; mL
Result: 125; mL
